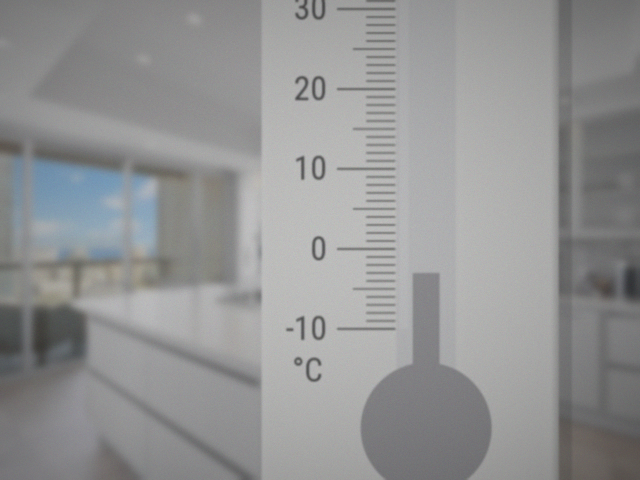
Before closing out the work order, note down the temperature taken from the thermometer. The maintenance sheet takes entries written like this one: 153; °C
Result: -3; °C
